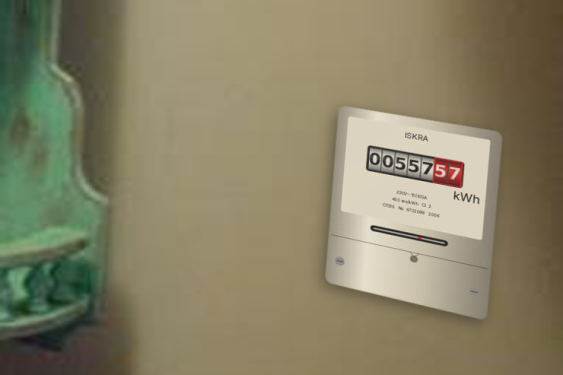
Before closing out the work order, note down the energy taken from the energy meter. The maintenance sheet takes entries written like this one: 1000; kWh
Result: 557.57; kWh
